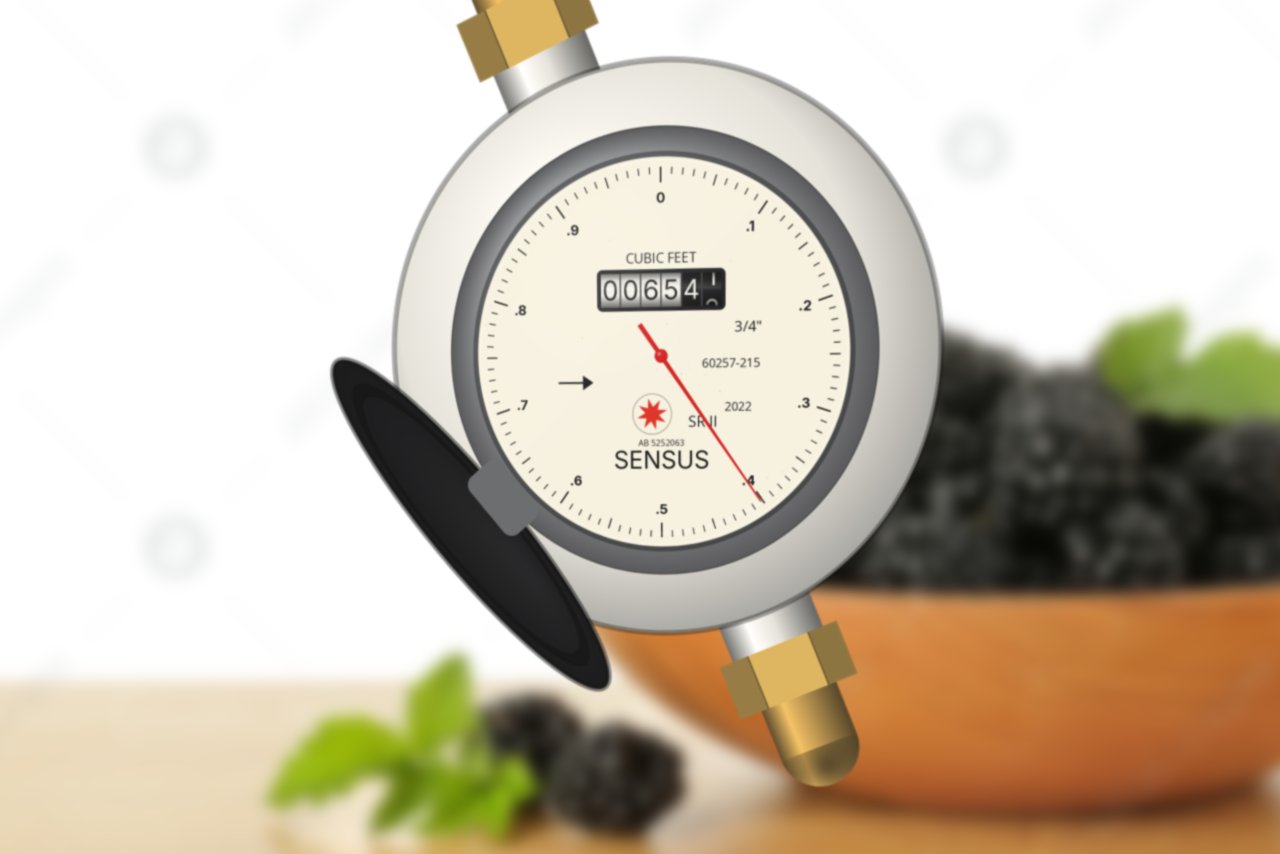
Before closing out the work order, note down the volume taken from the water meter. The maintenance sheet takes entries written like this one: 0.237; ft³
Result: 6541.40; ft³
